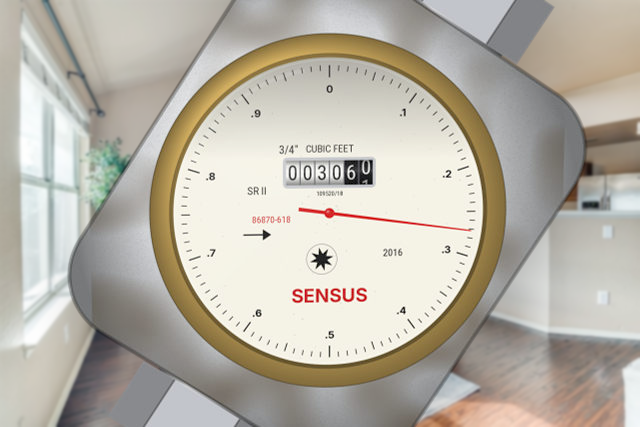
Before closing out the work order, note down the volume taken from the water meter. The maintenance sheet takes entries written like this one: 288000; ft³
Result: 3060.27; ft³
